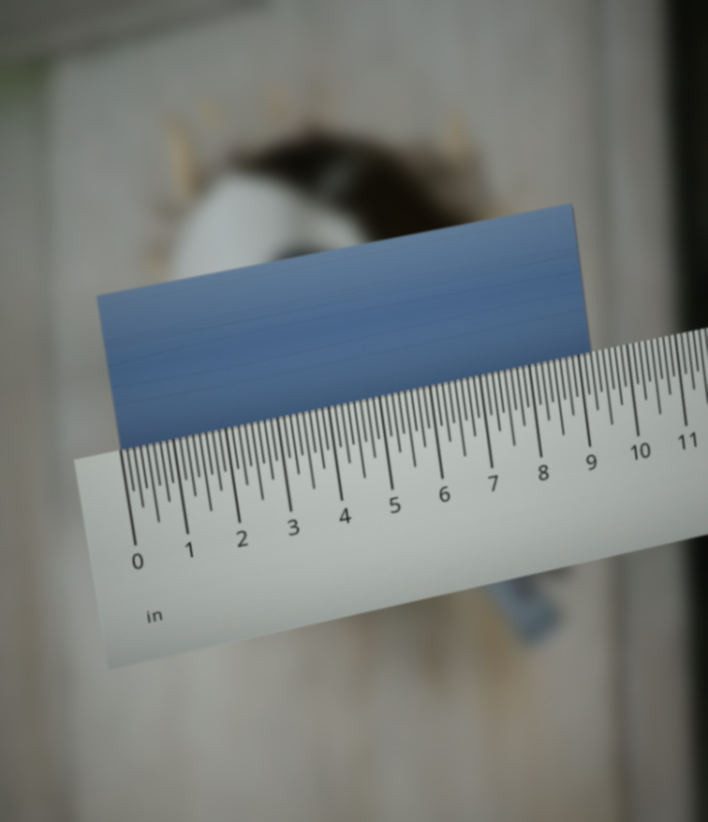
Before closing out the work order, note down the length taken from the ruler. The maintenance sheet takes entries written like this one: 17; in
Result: 9.25; in
